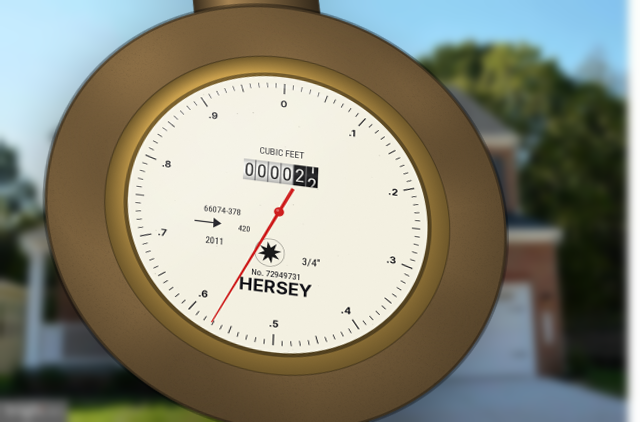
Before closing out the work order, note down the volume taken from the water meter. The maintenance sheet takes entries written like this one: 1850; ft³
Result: 21.57; ft³
